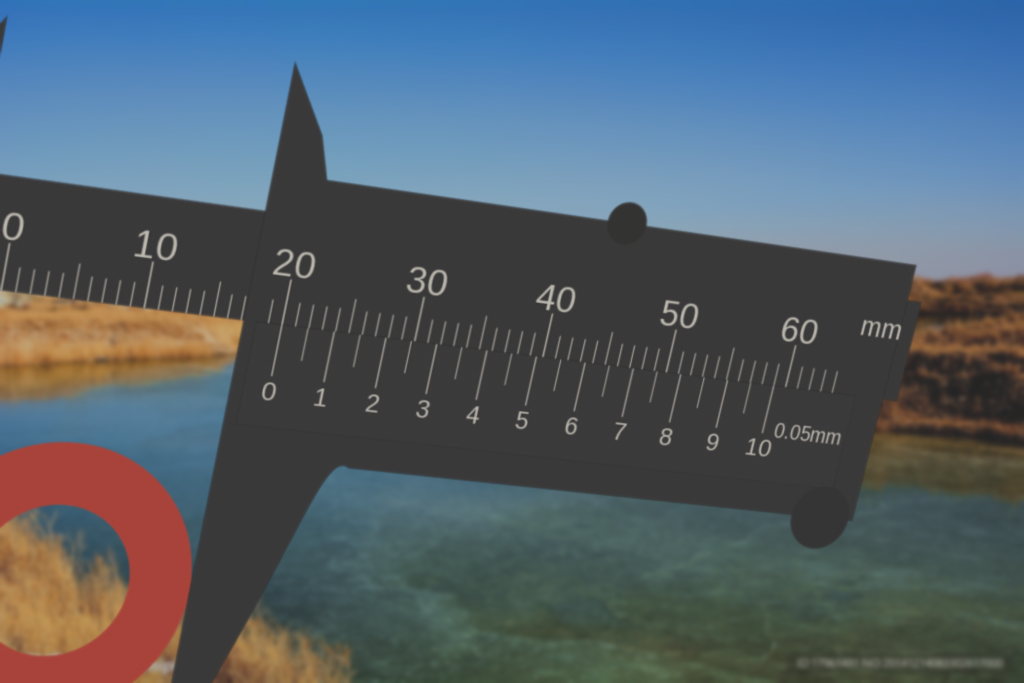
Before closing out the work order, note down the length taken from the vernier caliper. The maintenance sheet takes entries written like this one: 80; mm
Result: 20.0; mm
